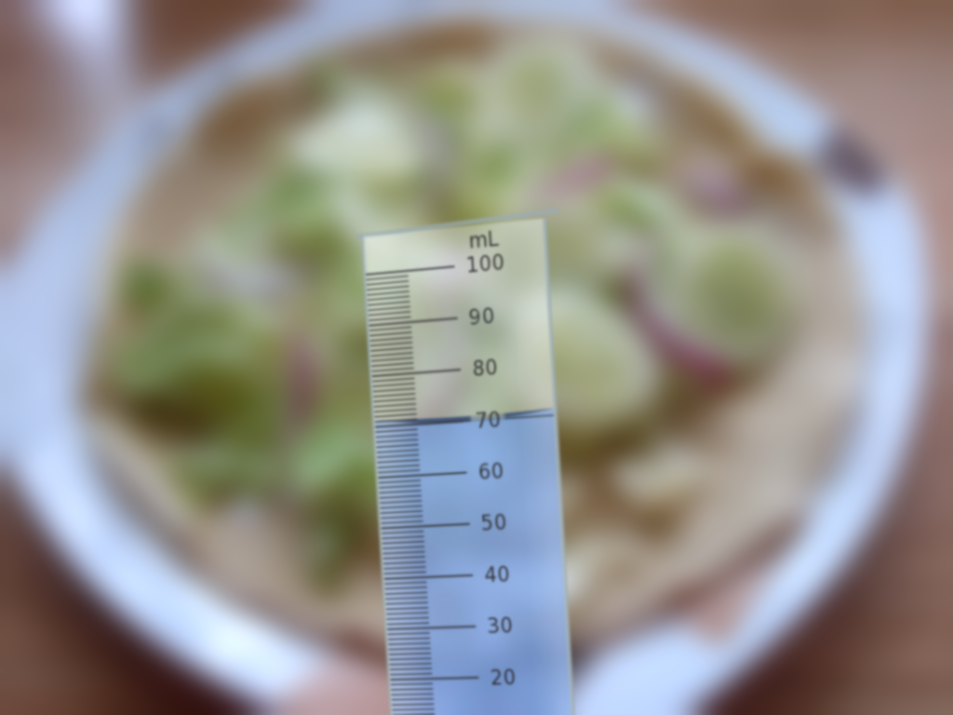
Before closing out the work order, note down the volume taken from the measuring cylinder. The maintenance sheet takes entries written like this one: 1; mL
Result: 70; mL
